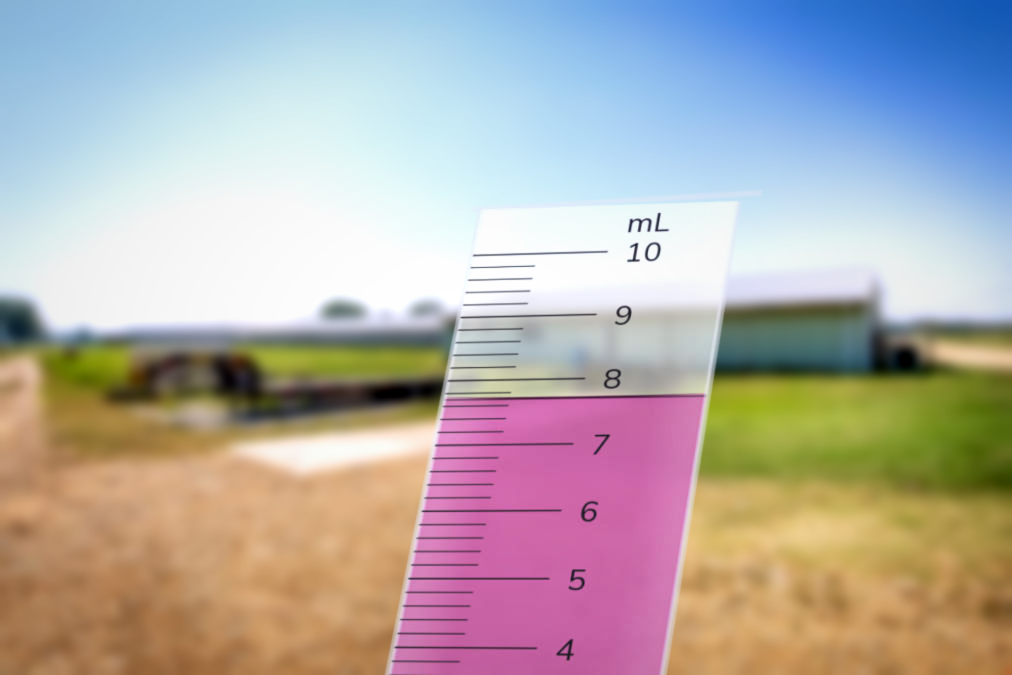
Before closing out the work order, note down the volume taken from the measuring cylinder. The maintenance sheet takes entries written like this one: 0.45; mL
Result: 7.7; mL
